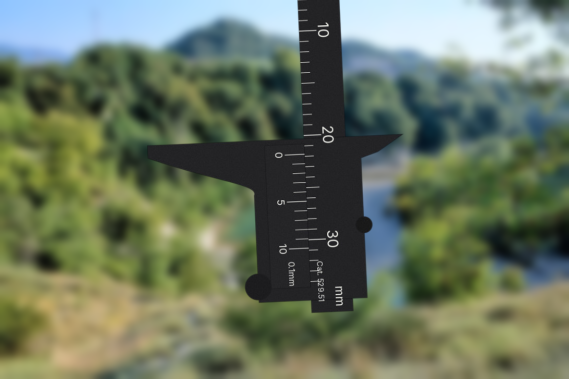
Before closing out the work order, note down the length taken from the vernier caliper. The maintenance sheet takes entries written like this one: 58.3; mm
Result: 21.8; mm
